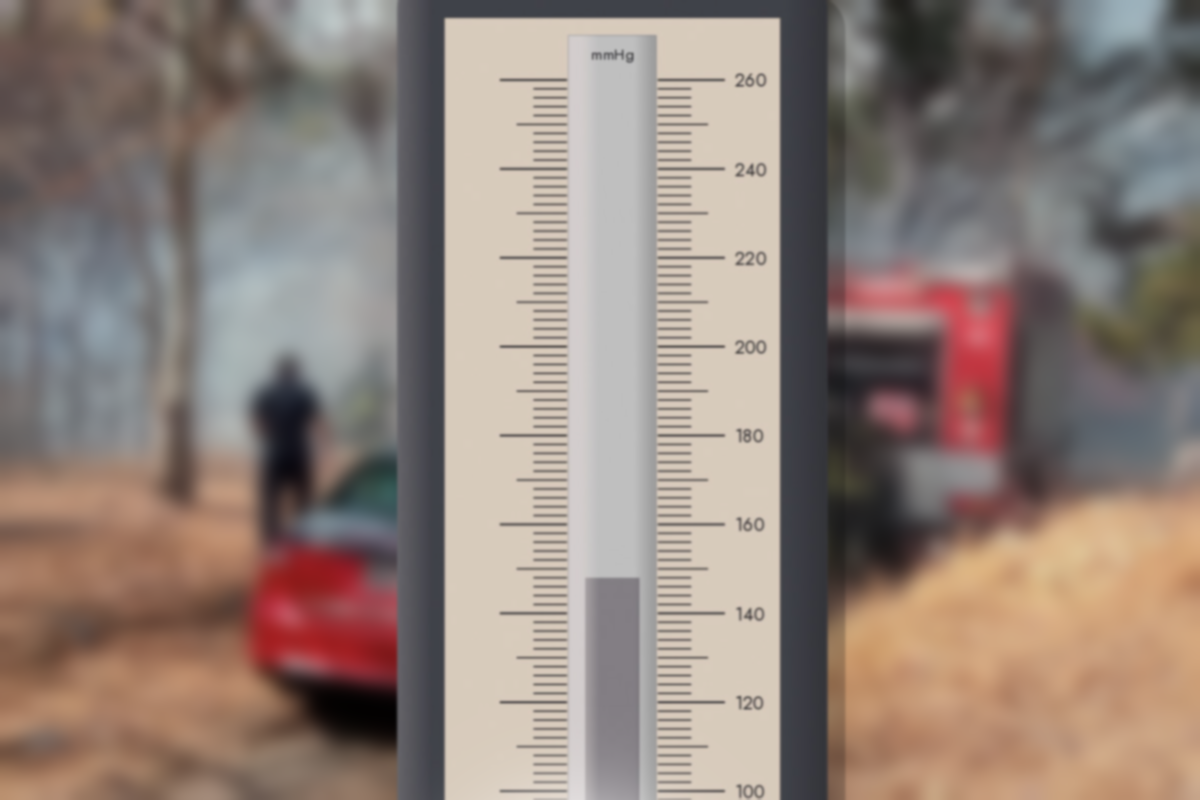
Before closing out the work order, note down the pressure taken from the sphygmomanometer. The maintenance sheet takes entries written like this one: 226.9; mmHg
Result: 148; mmHg
